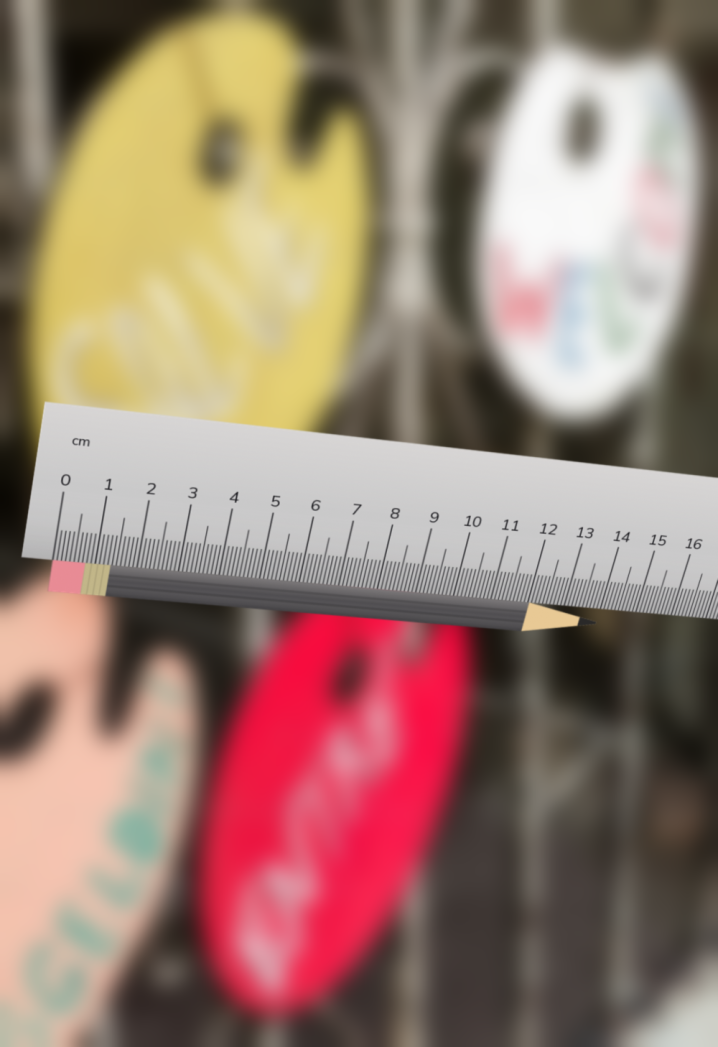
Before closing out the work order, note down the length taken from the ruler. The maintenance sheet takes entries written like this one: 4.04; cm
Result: 14; cm
